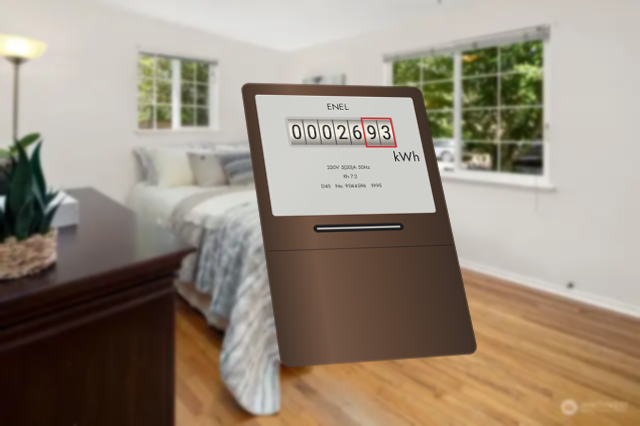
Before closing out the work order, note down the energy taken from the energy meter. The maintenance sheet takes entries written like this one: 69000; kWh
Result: 26.93; kWh
